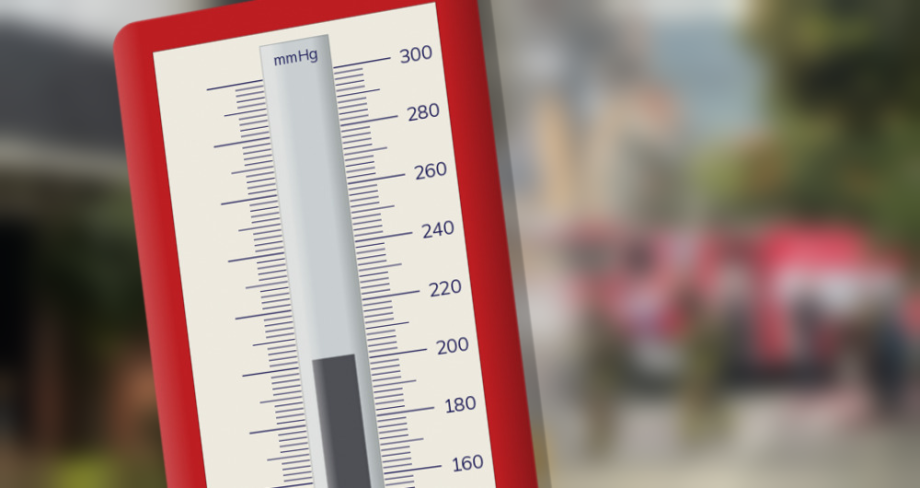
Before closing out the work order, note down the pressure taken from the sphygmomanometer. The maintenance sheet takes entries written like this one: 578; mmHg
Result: 202; mmHg
